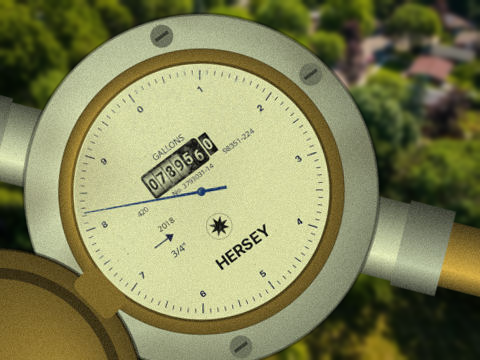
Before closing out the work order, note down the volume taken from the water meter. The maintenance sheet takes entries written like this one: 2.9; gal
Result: 789558.2; gal
